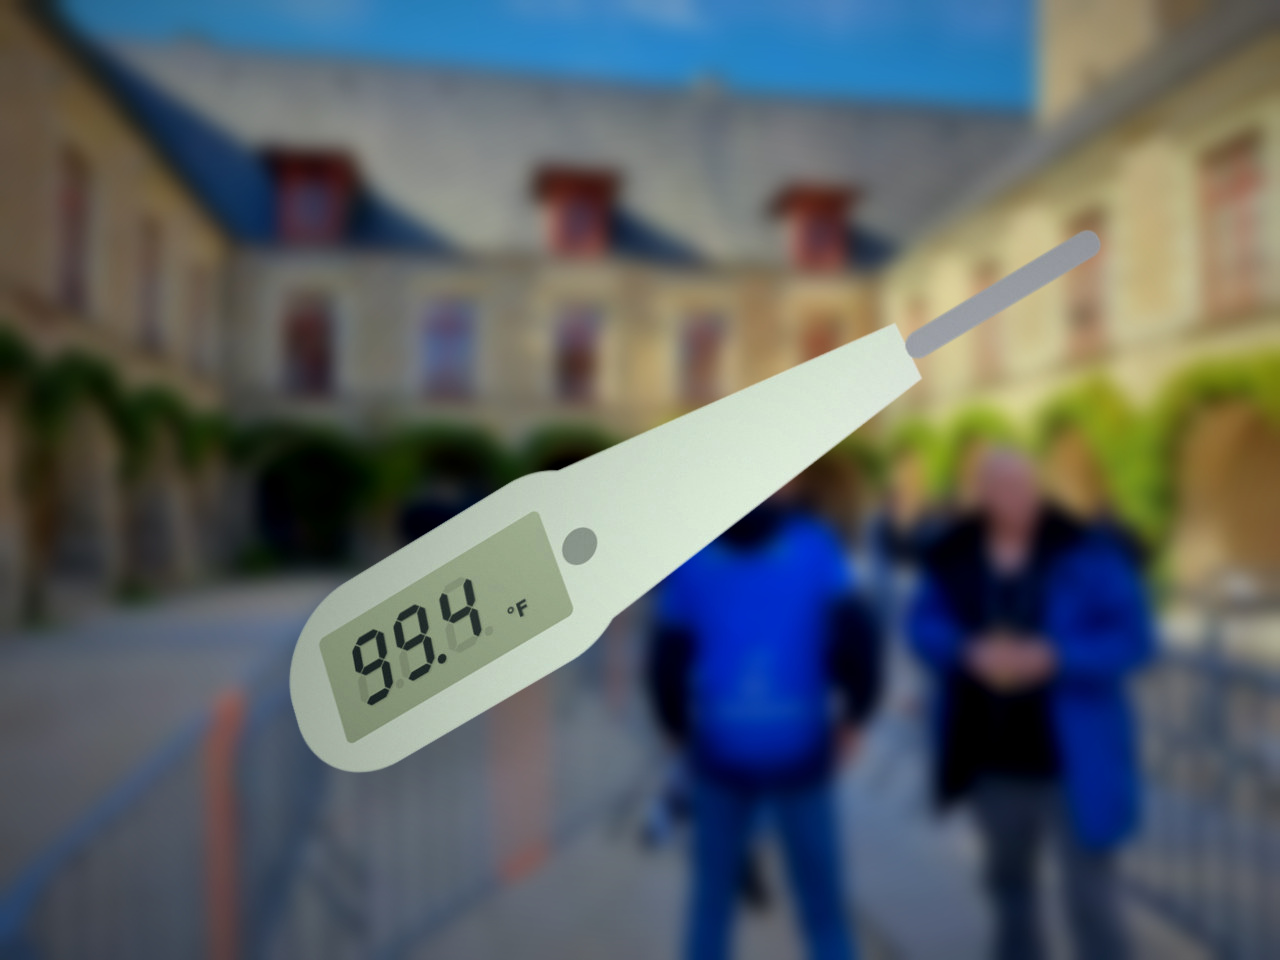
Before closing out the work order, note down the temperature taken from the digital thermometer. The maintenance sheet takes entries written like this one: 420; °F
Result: 99.4; °F
